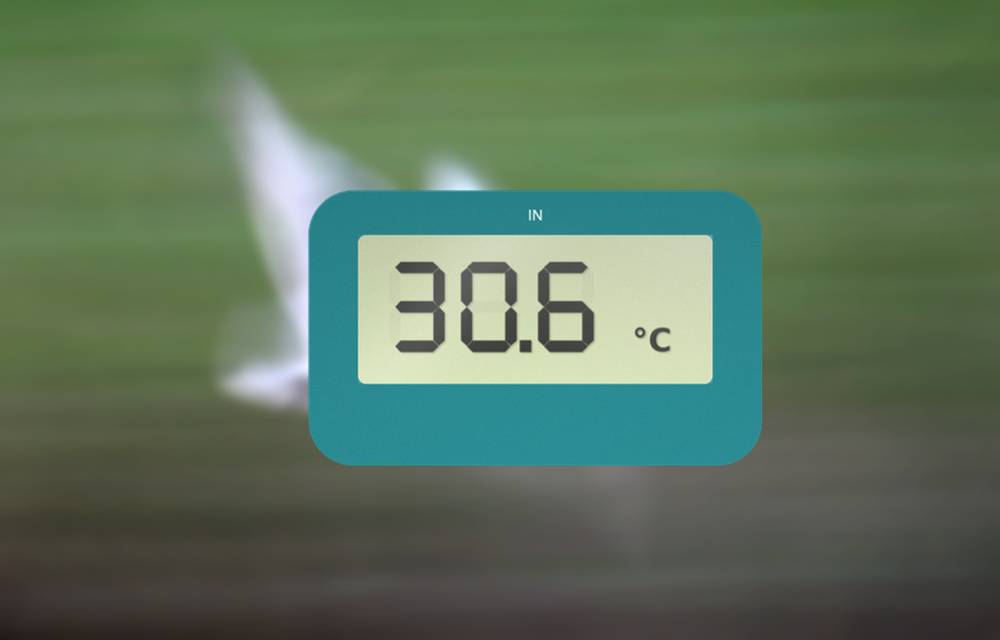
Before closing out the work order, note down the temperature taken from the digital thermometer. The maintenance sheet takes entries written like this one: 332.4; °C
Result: 30.6; °C
